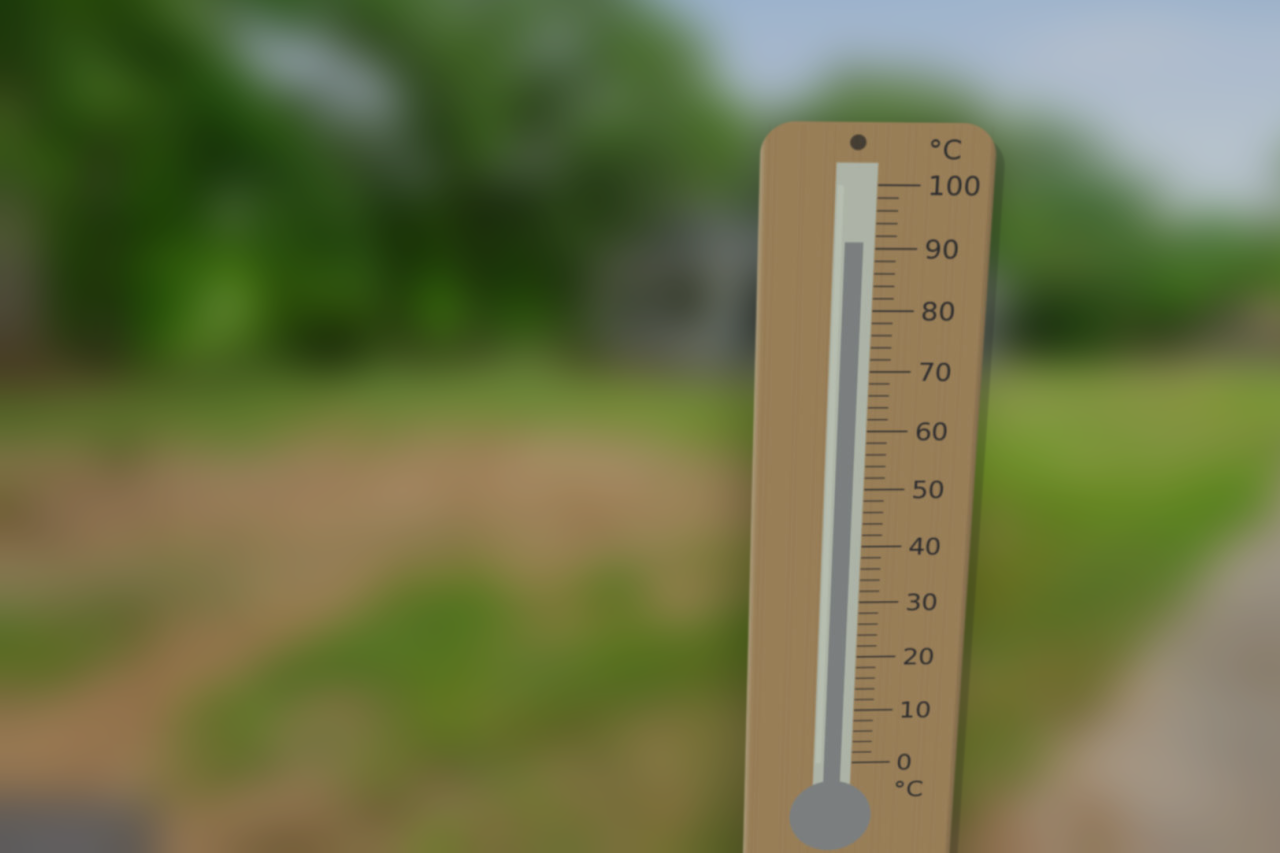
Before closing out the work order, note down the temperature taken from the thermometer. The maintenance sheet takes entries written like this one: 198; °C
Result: 91; °C
